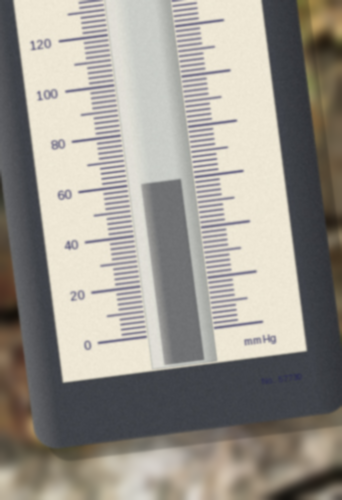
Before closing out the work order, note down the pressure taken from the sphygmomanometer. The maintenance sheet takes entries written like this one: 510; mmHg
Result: 60; mmHg
